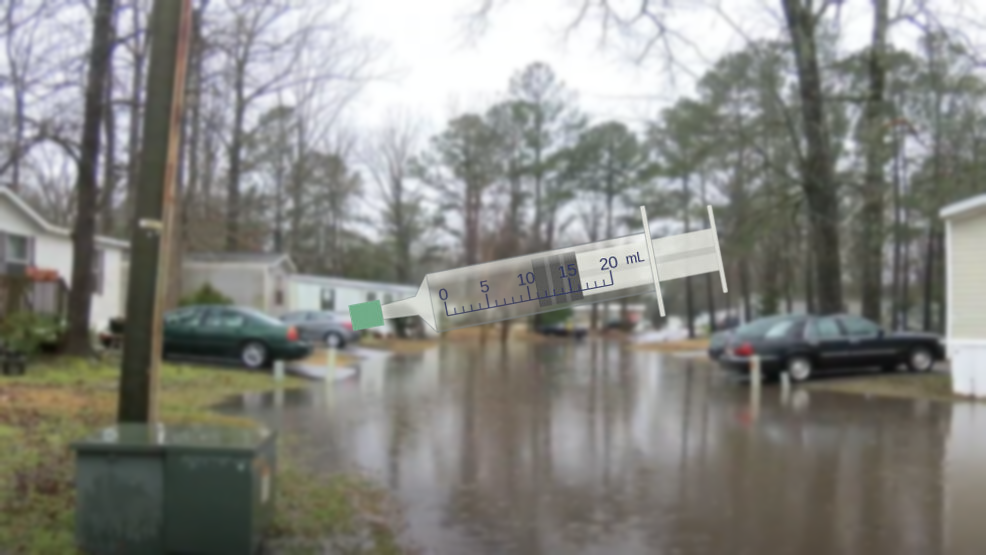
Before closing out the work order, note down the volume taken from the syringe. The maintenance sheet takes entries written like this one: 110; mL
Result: 11; mL
